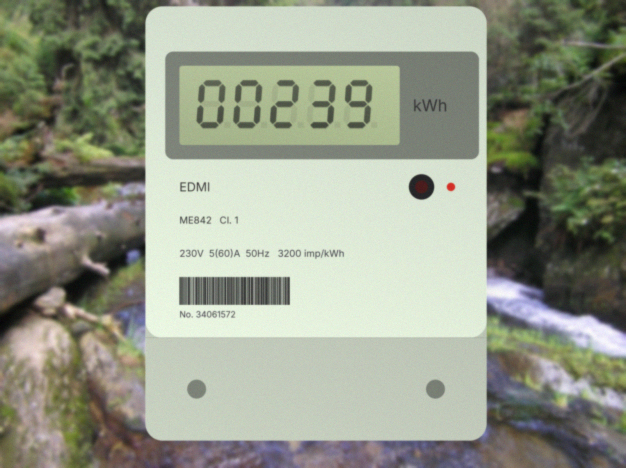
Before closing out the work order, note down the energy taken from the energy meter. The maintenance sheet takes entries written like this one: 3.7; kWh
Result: 239; kWh
